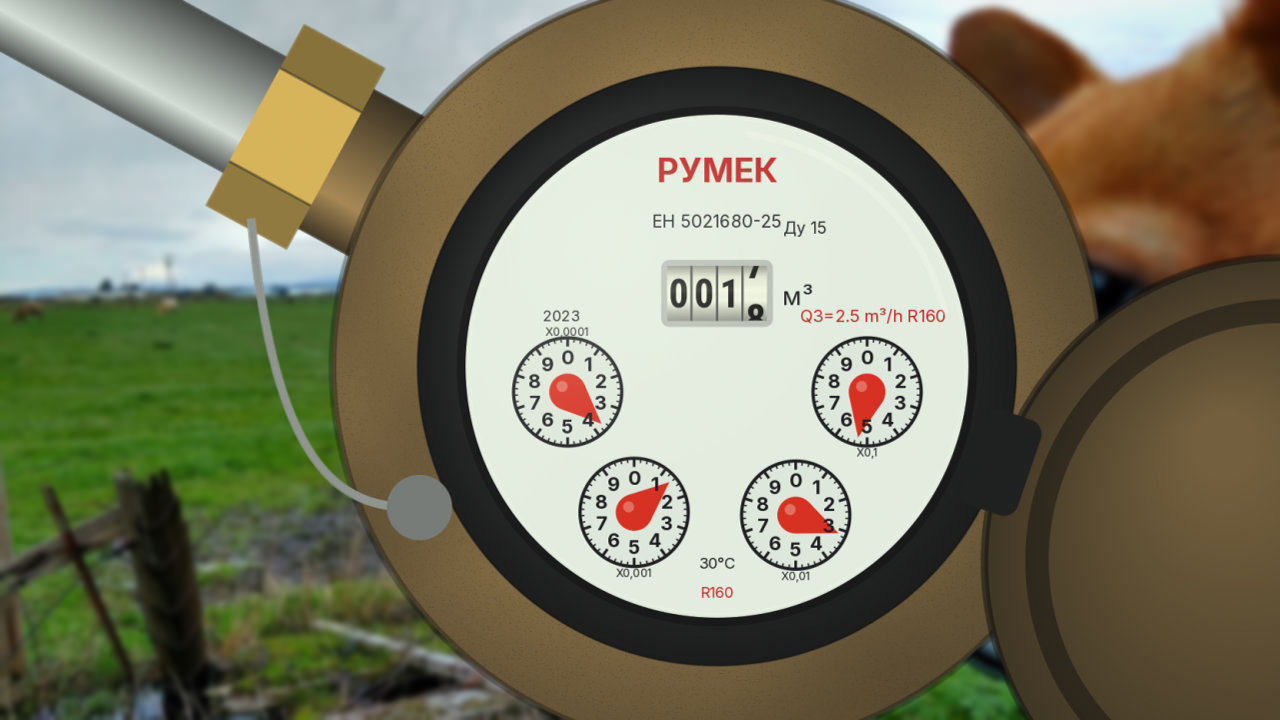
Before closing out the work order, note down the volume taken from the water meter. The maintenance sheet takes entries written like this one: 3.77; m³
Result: 17.5313; m³
